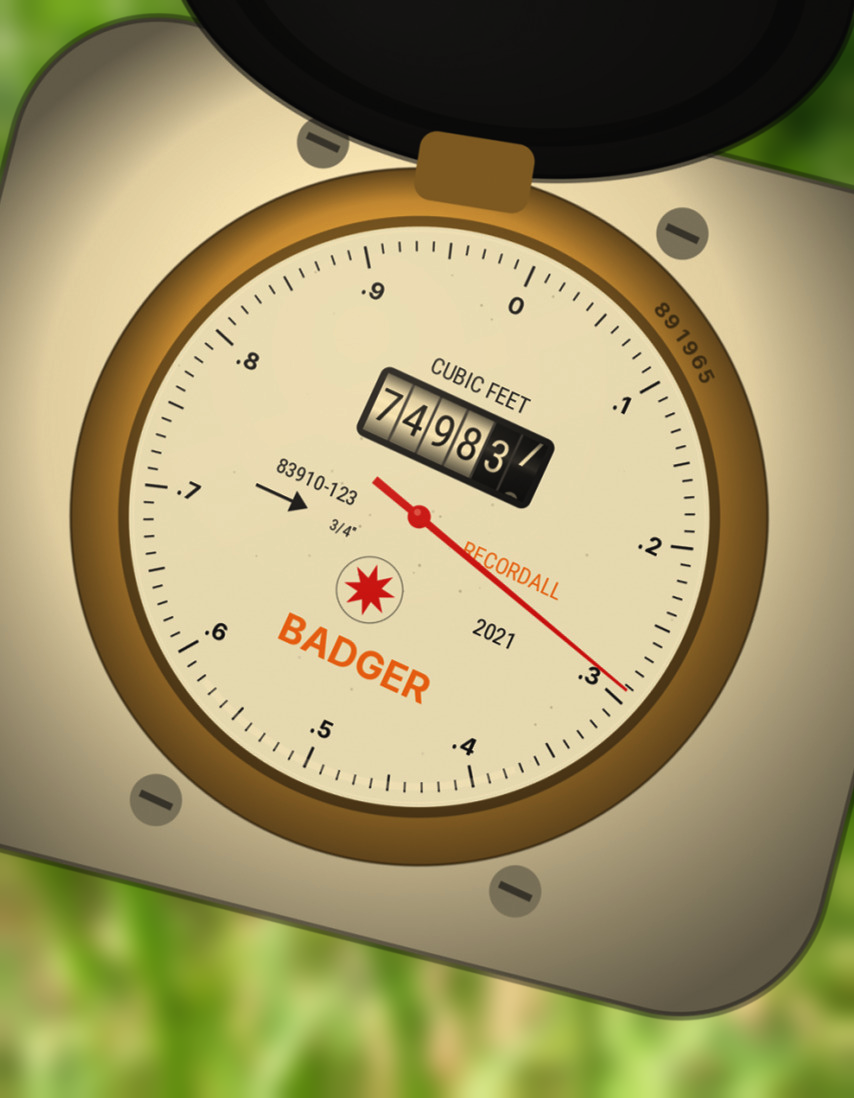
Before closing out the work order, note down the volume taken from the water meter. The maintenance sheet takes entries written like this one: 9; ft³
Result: 749837.29; ft³
